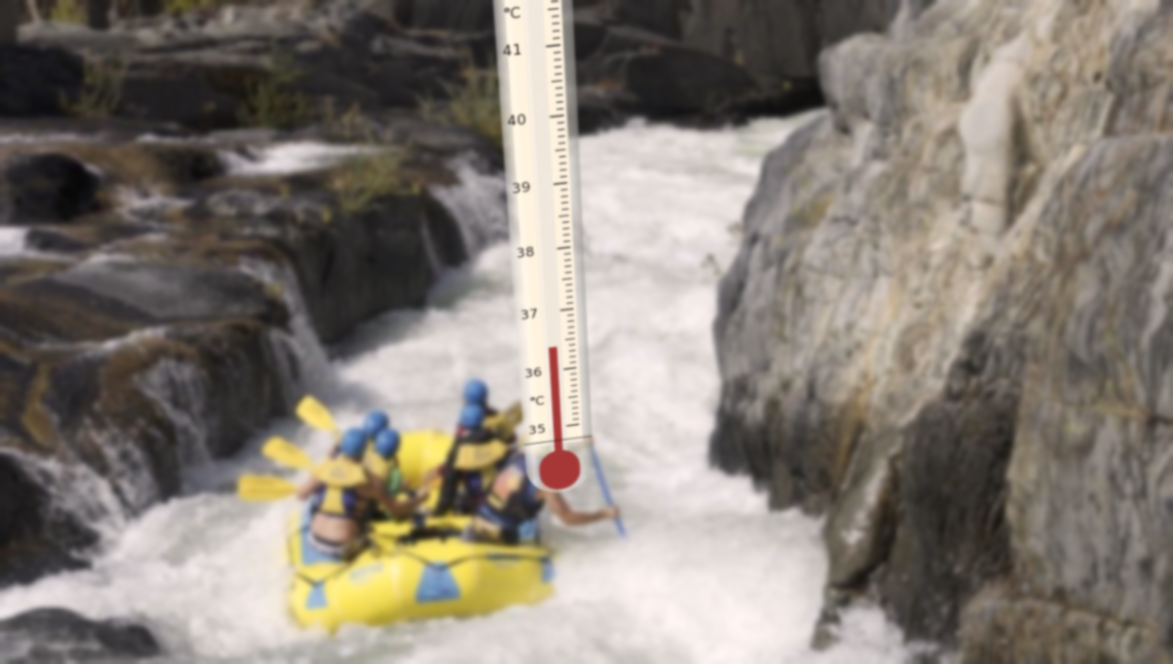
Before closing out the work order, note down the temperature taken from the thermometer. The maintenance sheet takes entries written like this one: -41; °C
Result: 36.4; °C
